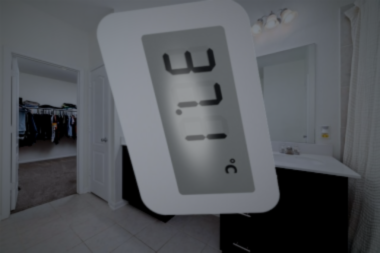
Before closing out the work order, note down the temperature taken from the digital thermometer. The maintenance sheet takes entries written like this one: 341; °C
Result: 37.1; °C
